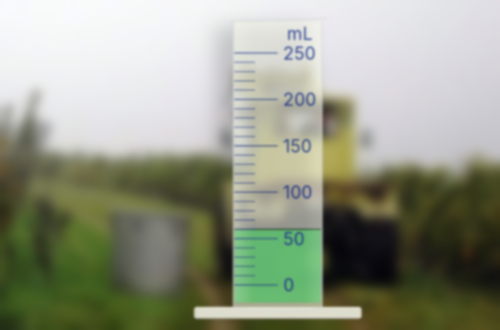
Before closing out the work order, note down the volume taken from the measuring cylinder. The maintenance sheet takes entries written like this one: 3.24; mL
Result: 60; mL
